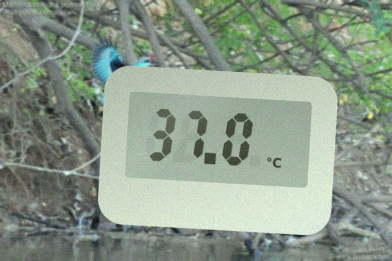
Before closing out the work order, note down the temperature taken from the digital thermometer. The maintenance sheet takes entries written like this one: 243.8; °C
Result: 37.0; °C
